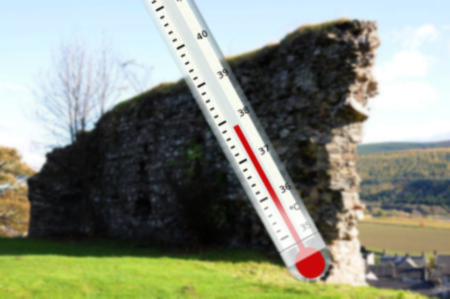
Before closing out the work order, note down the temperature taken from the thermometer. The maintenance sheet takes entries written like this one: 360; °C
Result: 37.8; °C
